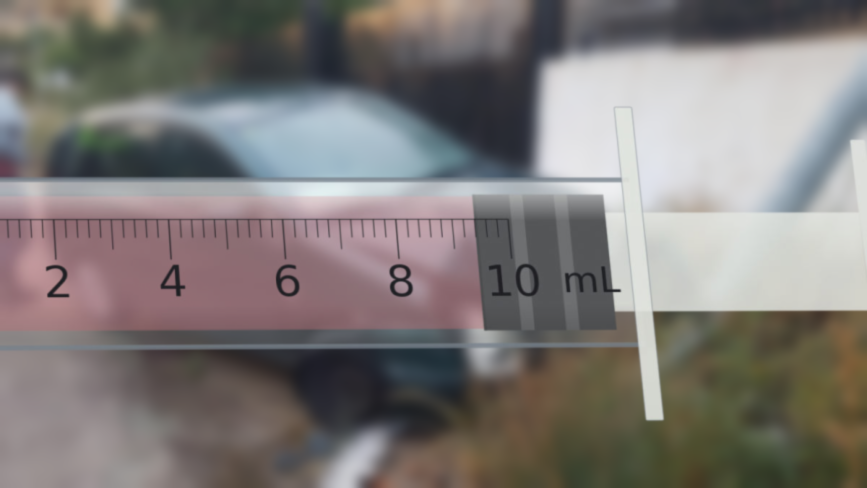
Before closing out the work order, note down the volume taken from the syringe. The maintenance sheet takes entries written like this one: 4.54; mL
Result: 9.4; mL
